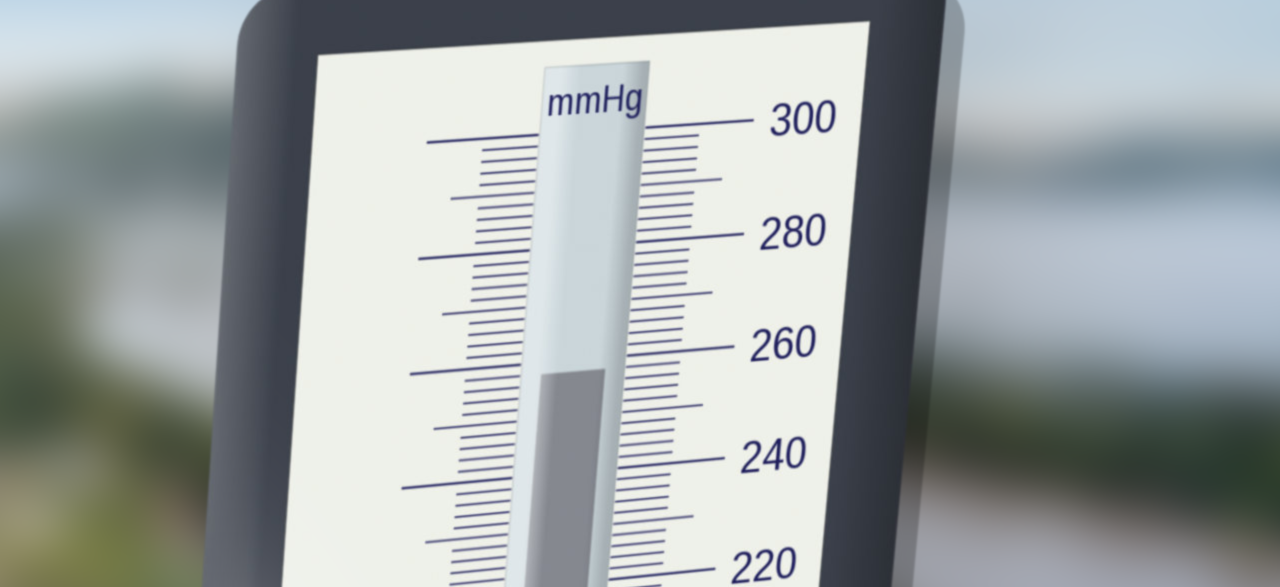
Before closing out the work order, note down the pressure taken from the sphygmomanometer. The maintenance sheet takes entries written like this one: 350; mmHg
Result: 258; mmHg
